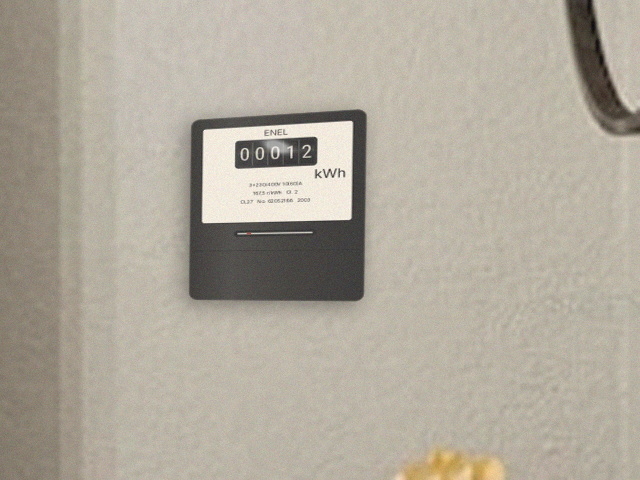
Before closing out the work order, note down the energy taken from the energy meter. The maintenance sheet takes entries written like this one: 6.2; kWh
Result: 12; kWh
